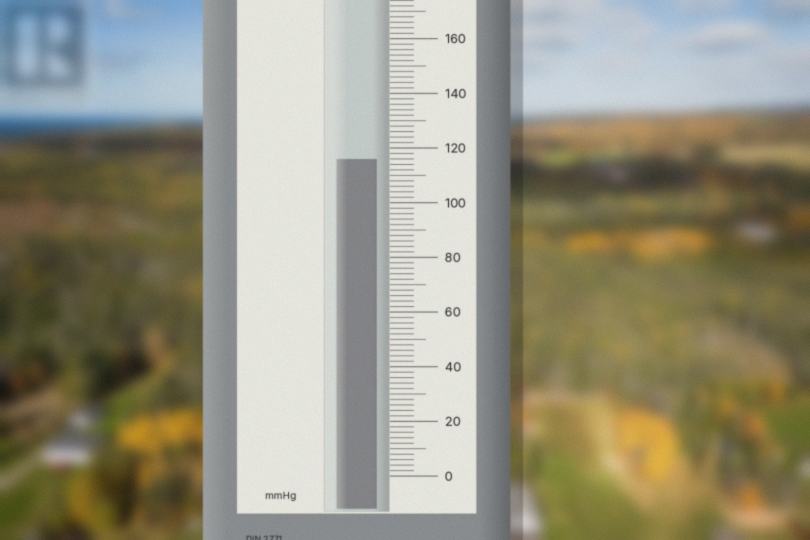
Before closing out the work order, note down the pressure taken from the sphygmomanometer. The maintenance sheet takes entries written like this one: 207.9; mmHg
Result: 116; mmHg
